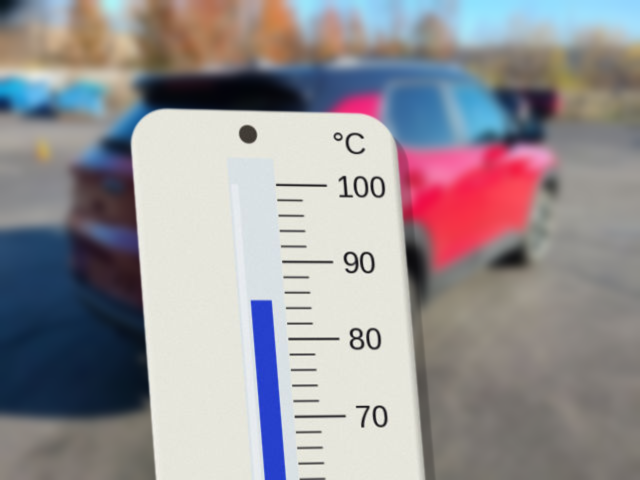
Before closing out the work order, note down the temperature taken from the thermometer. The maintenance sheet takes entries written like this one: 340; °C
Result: 85; °C
